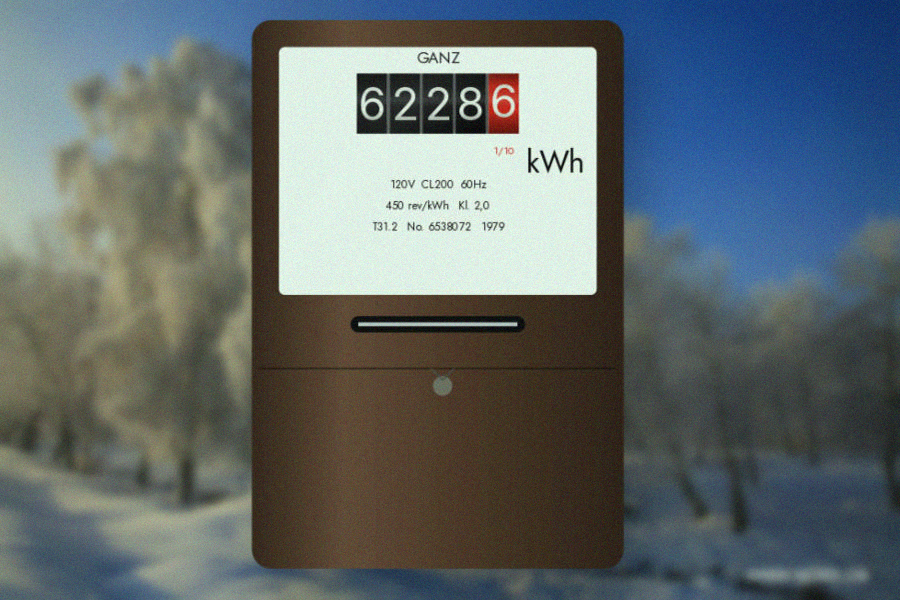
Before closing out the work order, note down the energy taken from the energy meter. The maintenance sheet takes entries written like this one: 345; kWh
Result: 6228.6; kWh
